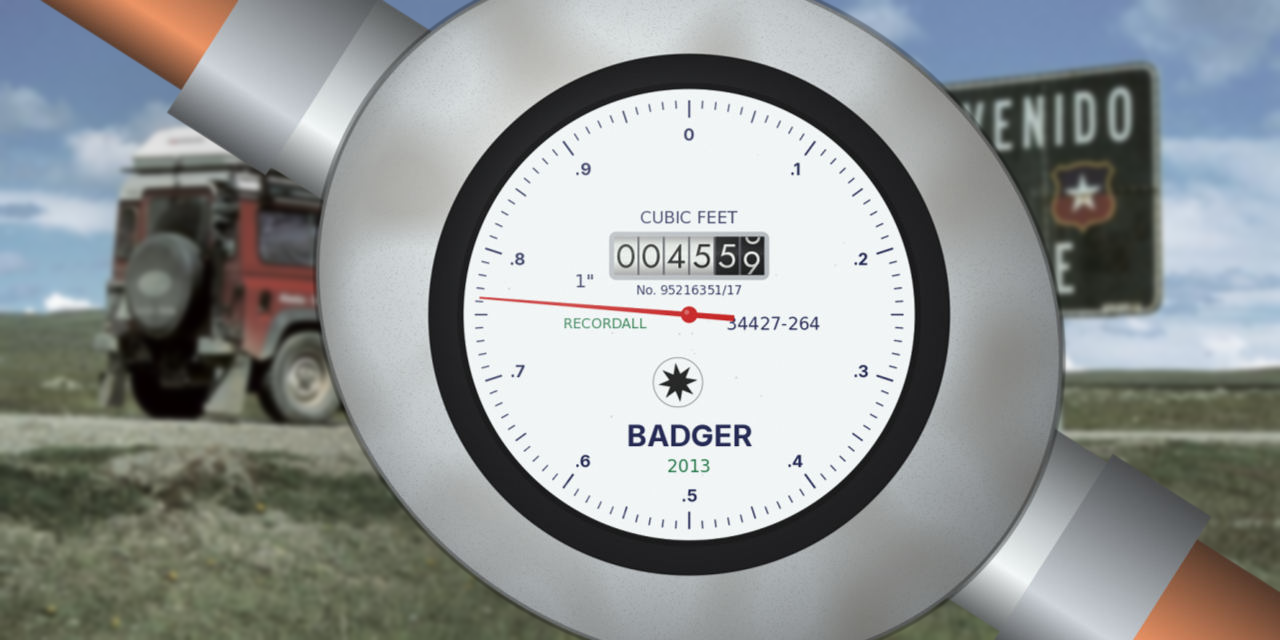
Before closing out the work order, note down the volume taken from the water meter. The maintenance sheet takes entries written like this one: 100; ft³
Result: 4558.76; ft³
